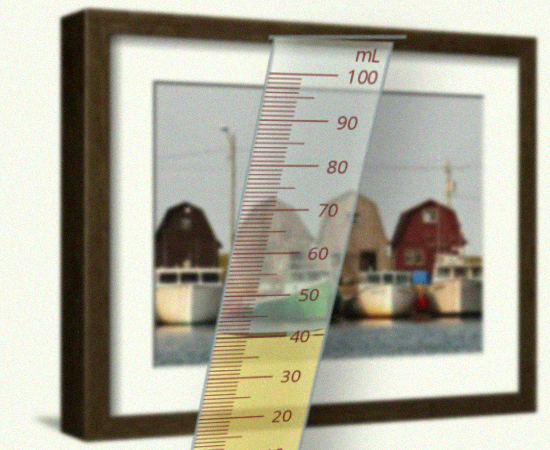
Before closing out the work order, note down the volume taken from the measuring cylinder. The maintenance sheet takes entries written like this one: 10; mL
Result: 40; mL
